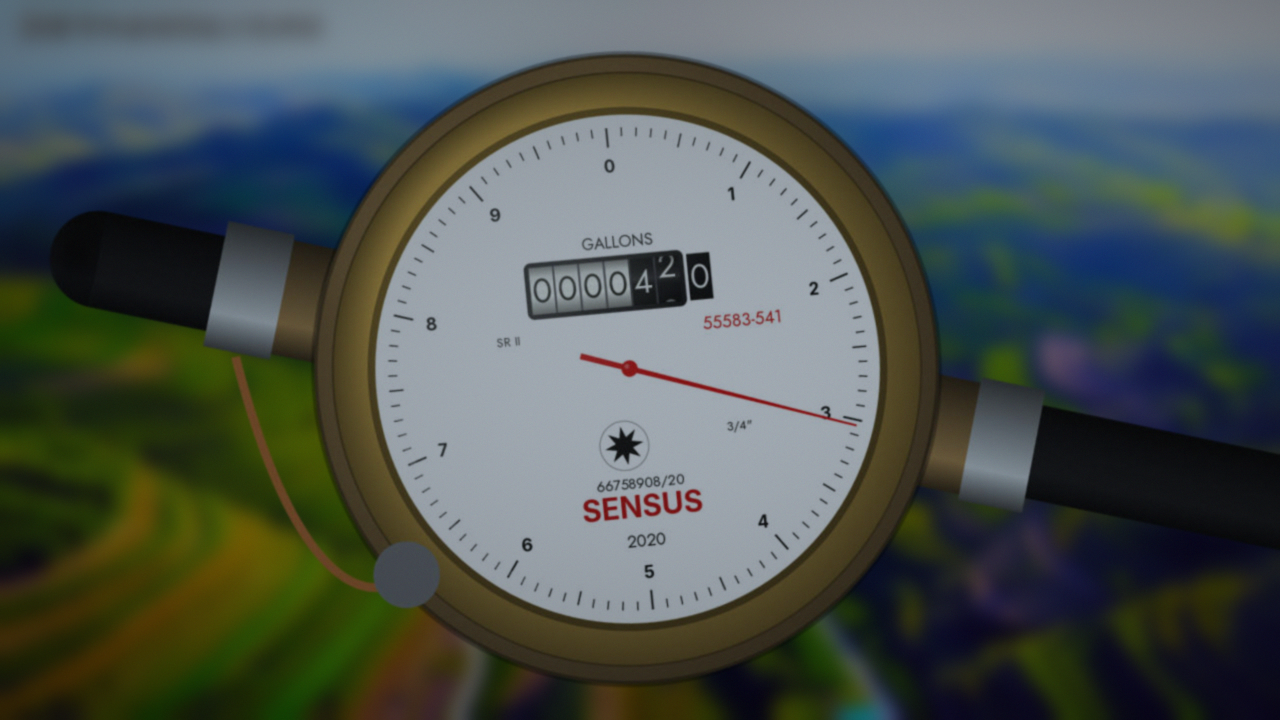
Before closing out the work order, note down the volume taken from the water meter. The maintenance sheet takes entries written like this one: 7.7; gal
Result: 423.0; gal
